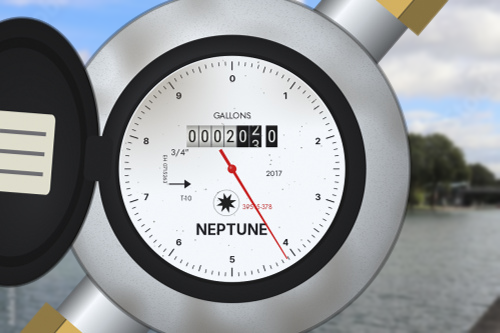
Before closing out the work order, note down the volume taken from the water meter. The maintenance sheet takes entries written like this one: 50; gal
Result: 2024.1; gal
